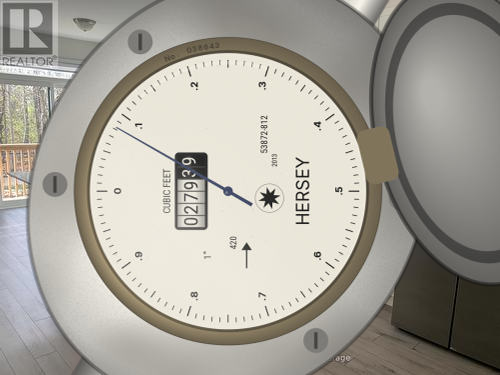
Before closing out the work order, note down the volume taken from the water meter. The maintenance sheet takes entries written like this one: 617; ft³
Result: 27939.08; ft³
